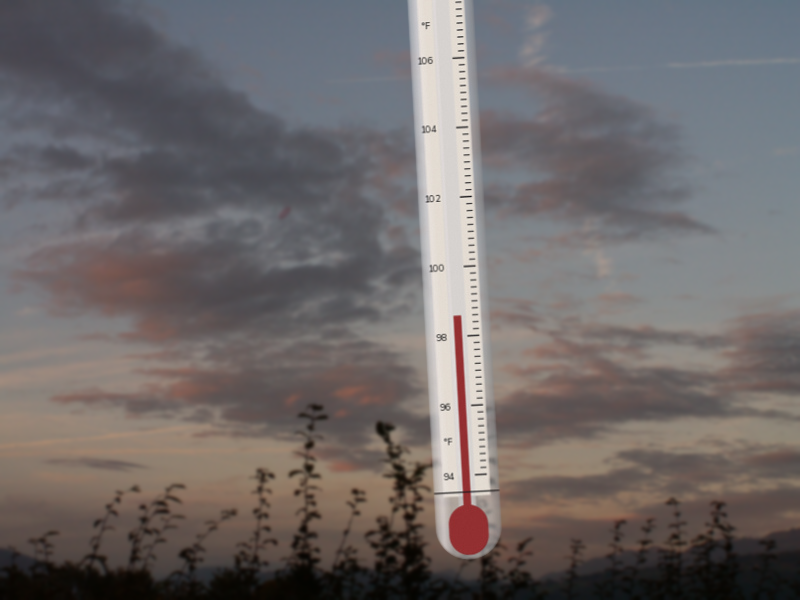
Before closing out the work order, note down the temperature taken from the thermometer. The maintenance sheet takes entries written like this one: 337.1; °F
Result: 98.6; °F
